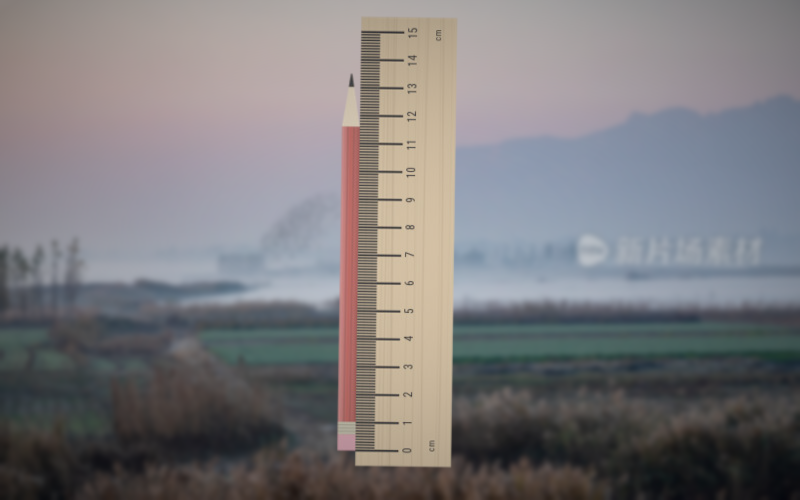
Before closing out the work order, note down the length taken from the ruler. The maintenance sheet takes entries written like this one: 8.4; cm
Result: 13.5; cm
